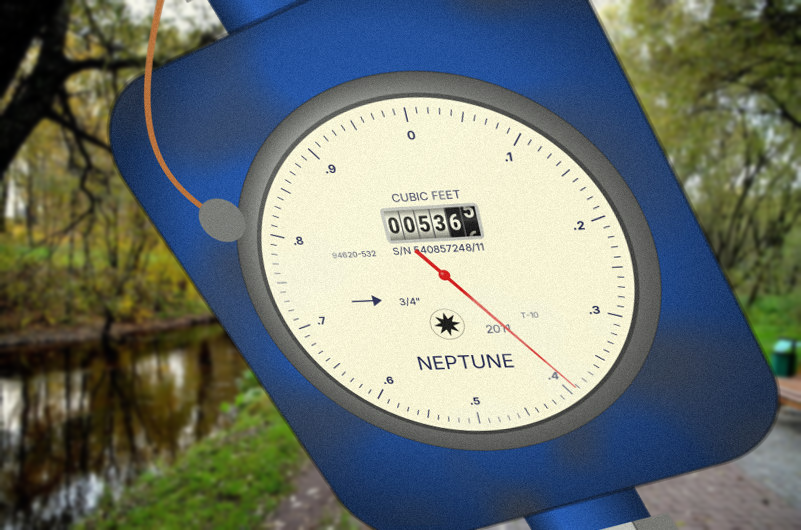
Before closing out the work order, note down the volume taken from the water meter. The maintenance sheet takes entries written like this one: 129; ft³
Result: 5365.39; ft³
